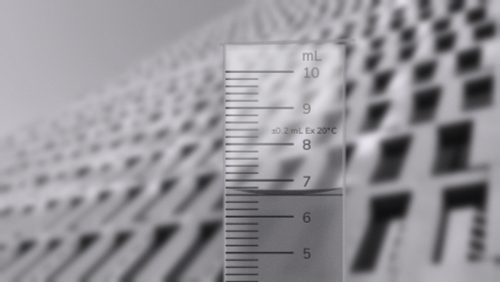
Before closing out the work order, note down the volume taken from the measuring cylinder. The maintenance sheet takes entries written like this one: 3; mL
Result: 6.6; mL
